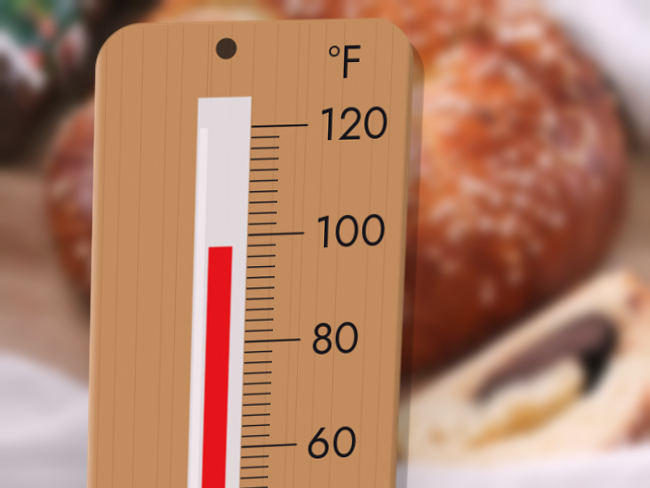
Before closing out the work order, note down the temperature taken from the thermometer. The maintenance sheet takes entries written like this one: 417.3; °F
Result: 98; °F
